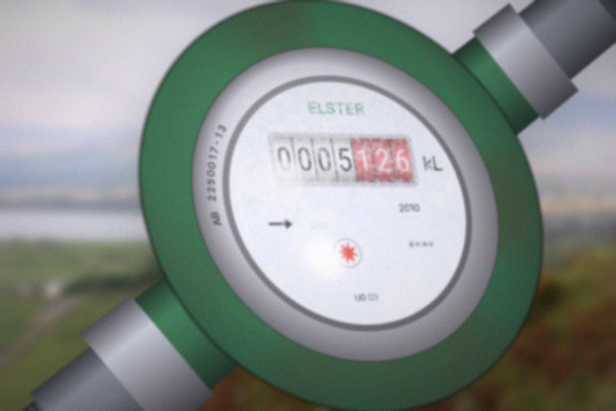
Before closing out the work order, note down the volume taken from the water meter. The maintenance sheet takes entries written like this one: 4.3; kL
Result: 5.126; kL
